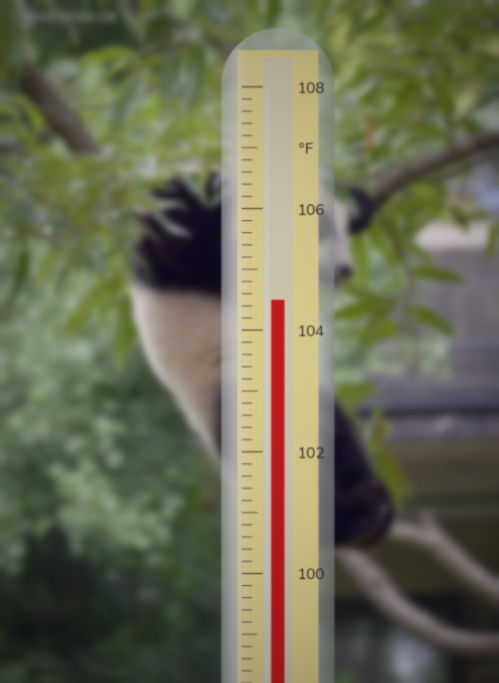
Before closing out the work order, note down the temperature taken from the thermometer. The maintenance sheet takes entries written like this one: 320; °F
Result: 104.5; °F
